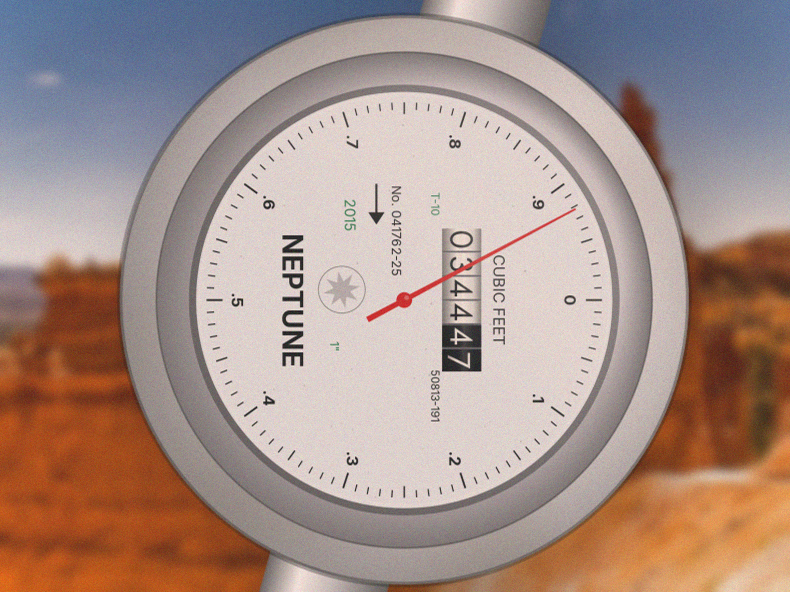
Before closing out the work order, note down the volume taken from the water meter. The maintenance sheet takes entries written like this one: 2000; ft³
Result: 34446.92; ft³
